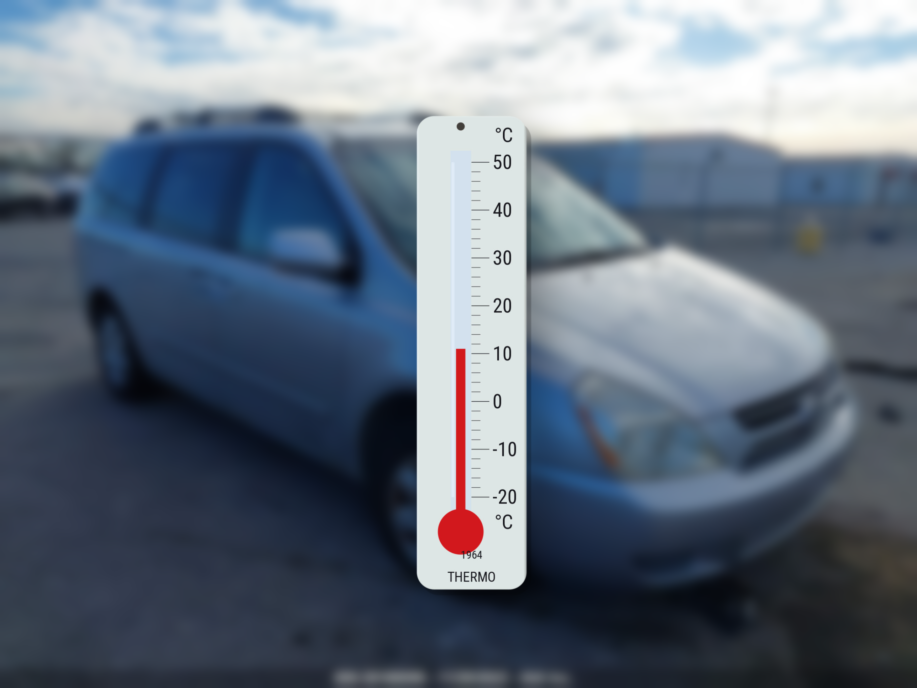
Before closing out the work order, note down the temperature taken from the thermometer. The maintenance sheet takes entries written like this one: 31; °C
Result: 11; °C
